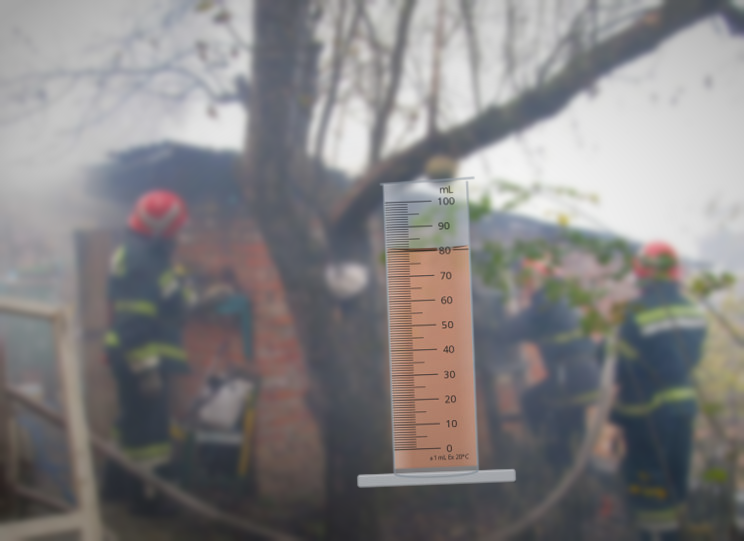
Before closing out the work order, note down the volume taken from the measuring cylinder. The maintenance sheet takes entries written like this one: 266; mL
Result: 80; mL
